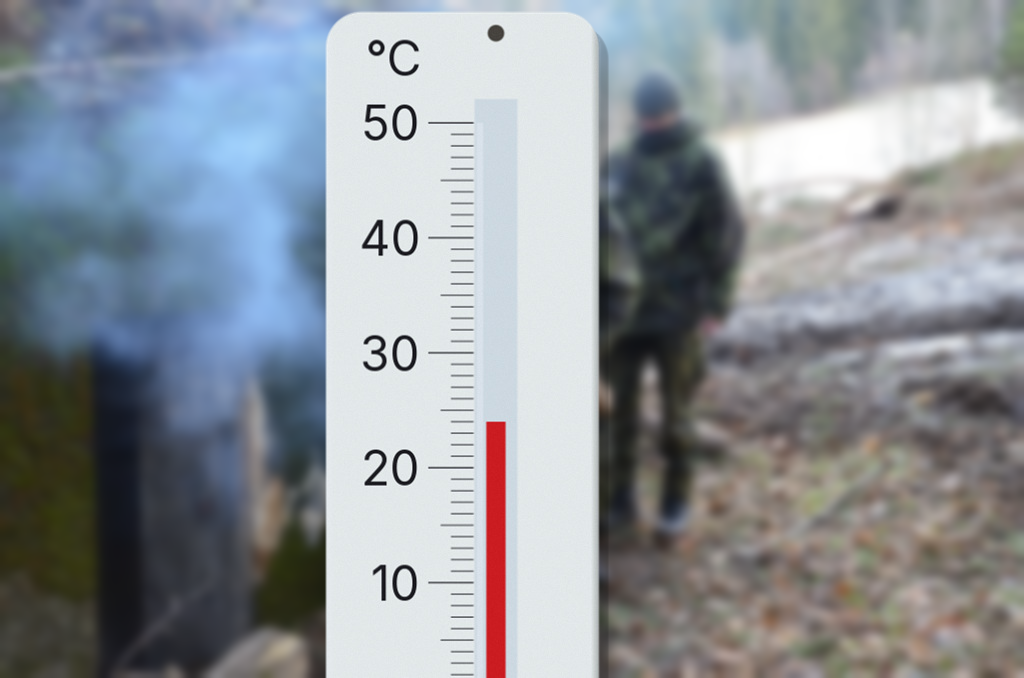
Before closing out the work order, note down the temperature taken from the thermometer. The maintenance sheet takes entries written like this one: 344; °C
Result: 24; °C
